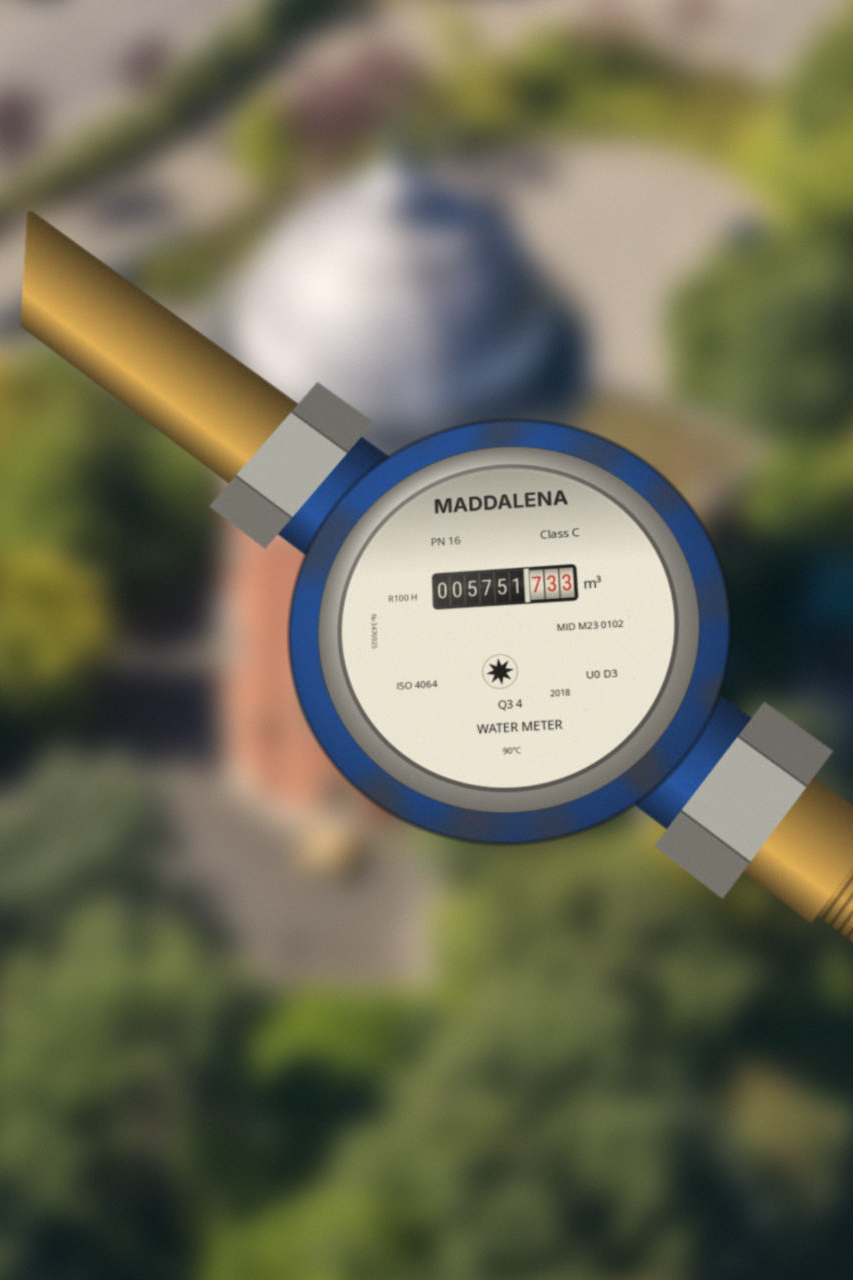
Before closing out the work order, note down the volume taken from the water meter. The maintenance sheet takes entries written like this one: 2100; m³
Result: 5751.733; m³
